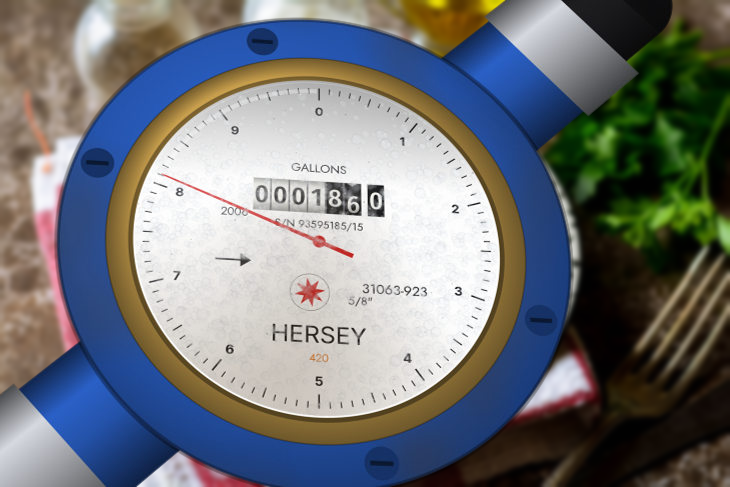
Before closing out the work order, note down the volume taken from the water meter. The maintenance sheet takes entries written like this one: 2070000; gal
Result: 1858.1; gal
